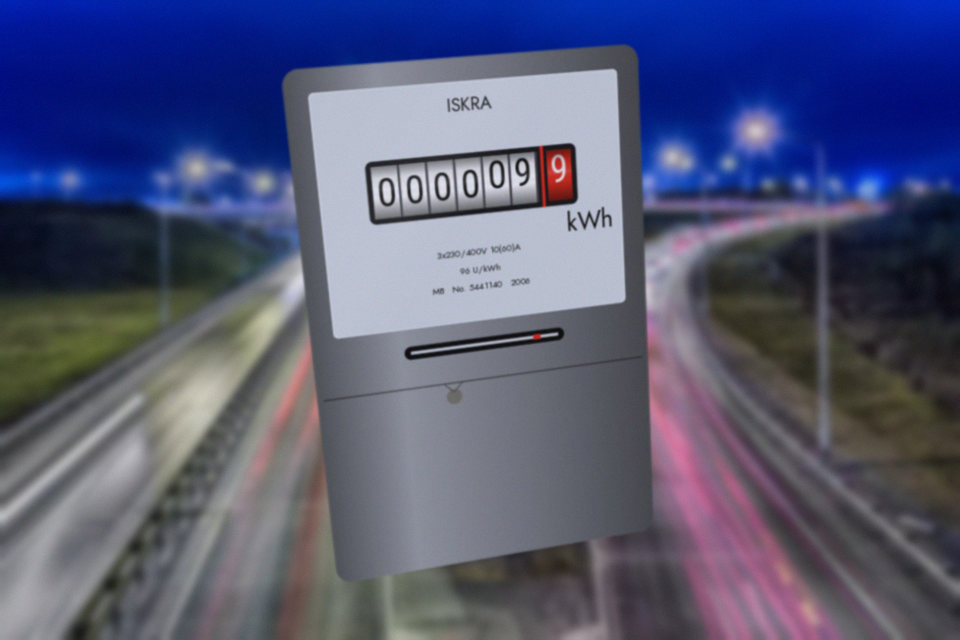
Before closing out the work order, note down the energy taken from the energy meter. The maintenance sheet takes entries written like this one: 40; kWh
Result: 9.9; kWh
